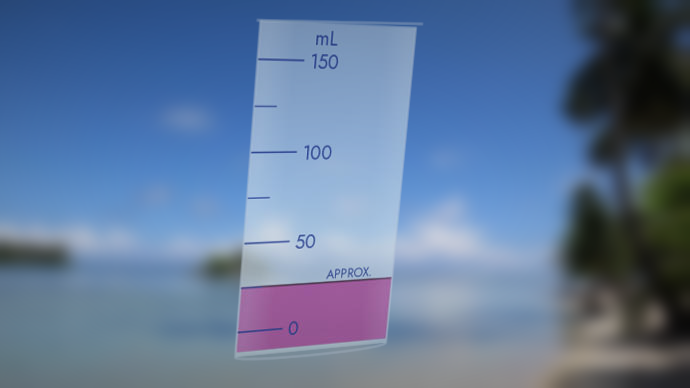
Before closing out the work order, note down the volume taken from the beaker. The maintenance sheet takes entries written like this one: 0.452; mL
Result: 25; mL
